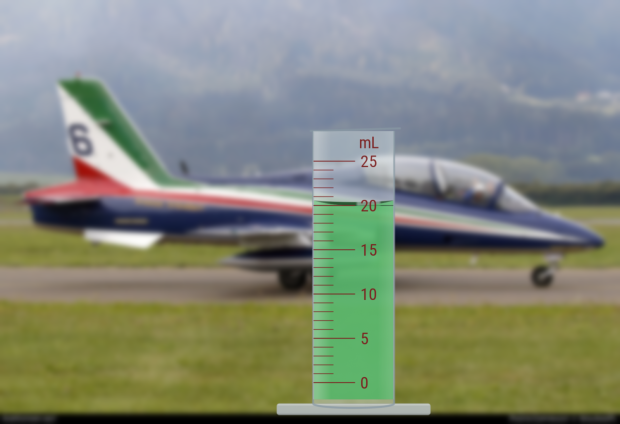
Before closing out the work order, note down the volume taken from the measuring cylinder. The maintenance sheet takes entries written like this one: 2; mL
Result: 20; mL
